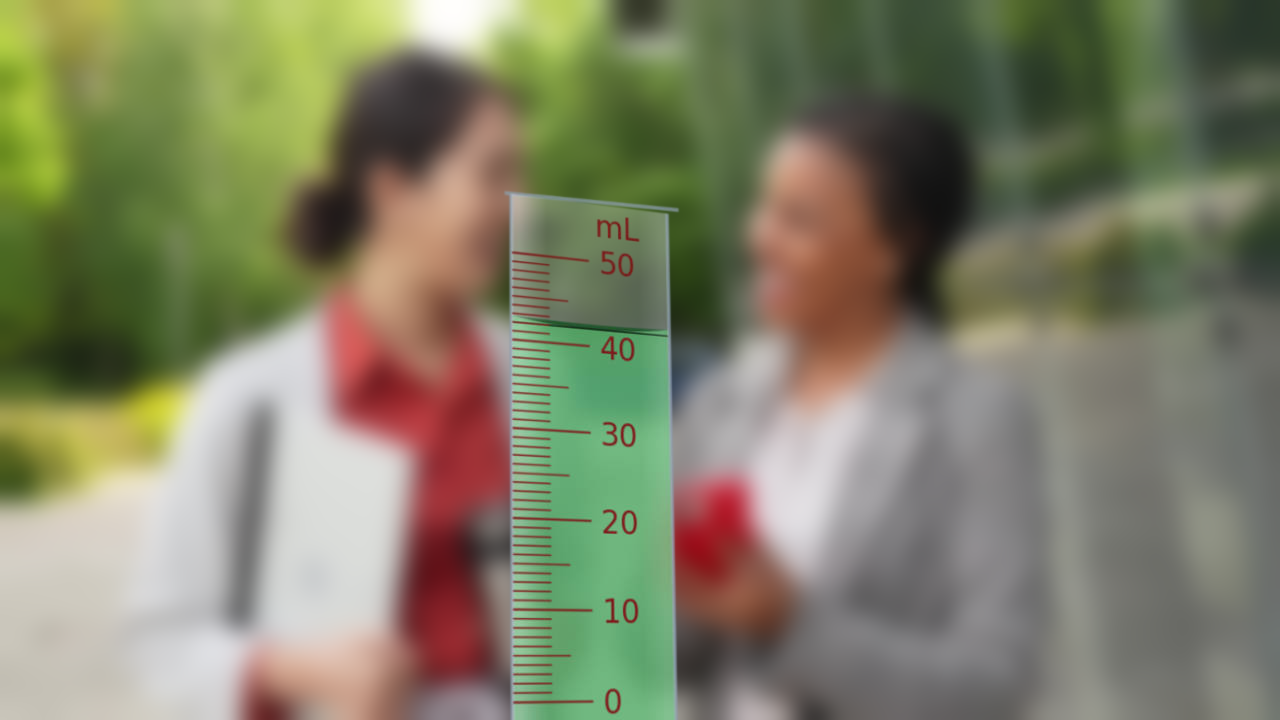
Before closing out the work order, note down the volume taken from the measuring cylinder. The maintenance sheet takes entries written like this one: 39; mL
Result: 42; mL
